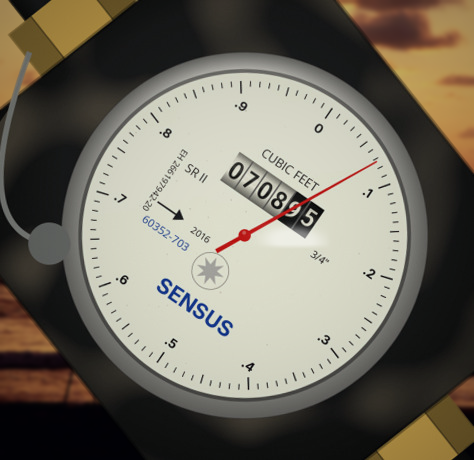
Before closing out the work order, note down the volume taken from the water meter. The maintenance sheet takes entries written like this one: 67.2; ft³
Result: 70895.07; ft³
